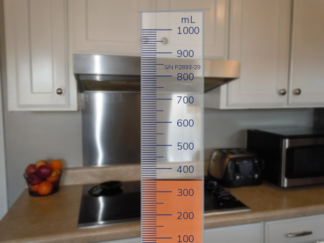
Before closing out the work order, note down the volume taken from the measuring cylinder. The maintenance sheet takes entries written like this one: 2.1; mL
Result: 350; mL
